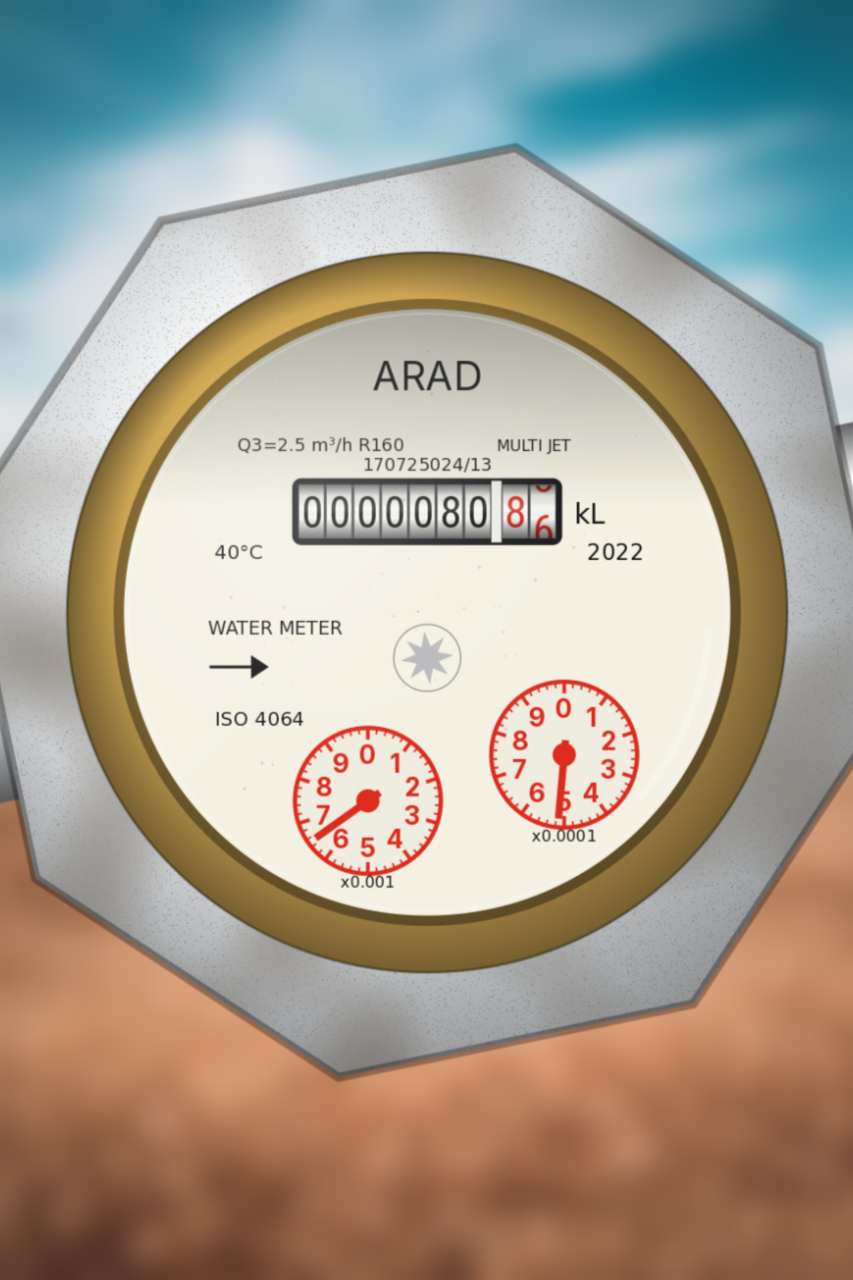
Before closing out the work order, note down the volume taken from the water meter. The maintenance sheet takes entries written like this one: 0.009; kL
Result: 80.8565; kL
